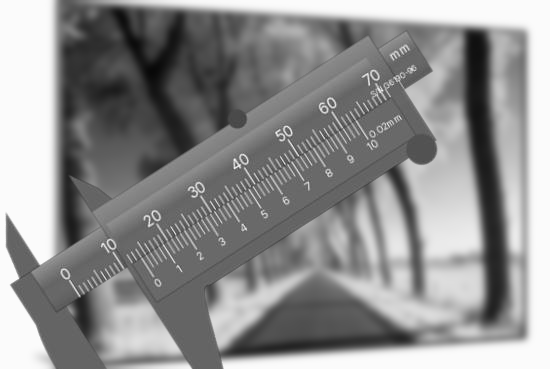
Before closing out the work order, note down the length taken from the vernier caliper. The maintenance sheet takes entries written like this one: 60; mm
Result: 14.0; mm
